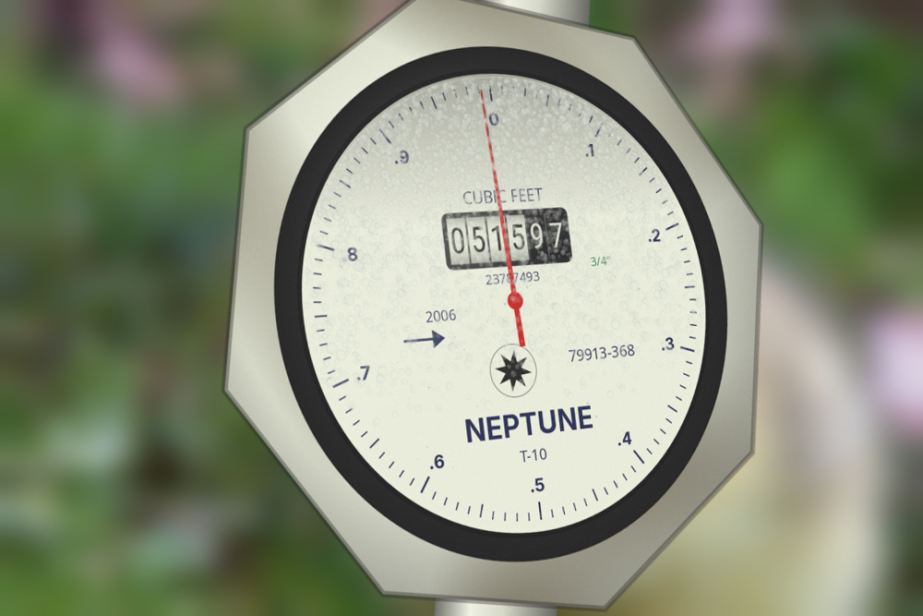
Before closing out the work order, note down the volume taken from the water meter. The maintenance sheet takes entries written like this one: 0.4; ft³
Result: 51596.99; ft³
